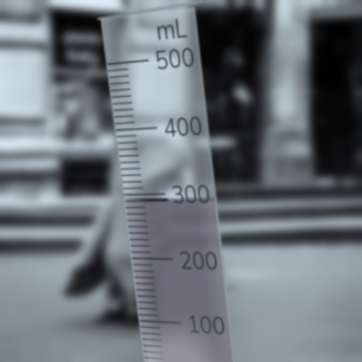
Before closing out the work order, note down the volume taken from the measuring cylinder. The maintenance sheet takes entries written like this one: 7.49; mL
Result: 290; mL
